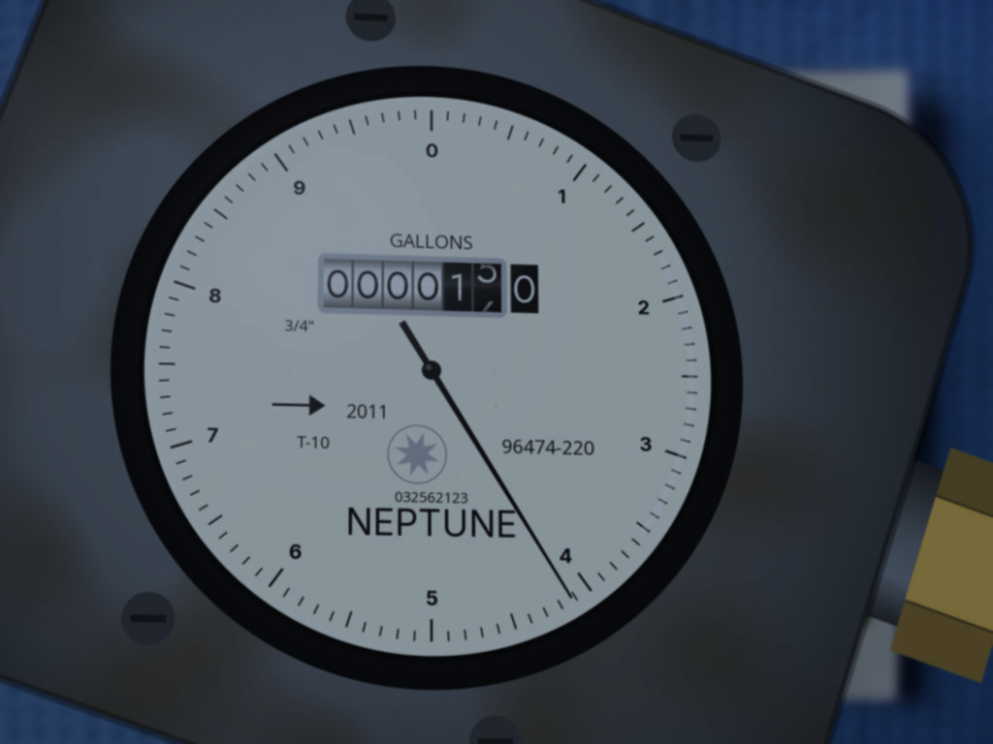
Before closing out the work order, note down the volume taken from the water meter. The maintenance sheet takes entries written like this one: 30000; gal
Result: 154.1; gal
